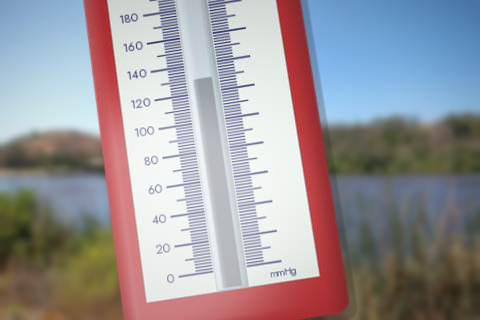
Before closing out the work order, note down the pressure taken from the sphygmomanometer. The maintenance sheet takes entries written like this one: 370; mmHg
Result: 130; mmHg
